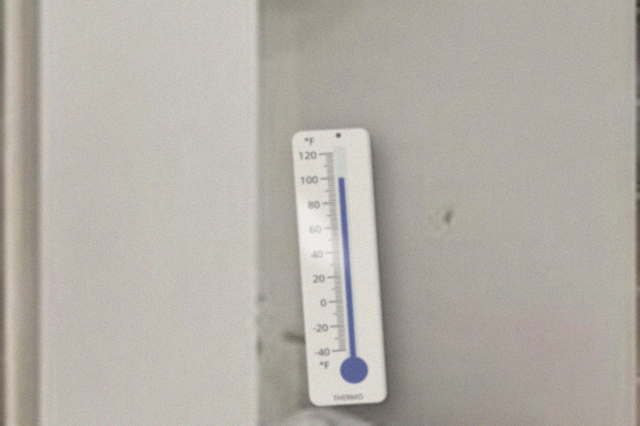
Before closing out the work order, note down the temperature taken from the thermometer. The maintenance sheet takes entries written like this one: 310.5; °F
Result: 100; °F
